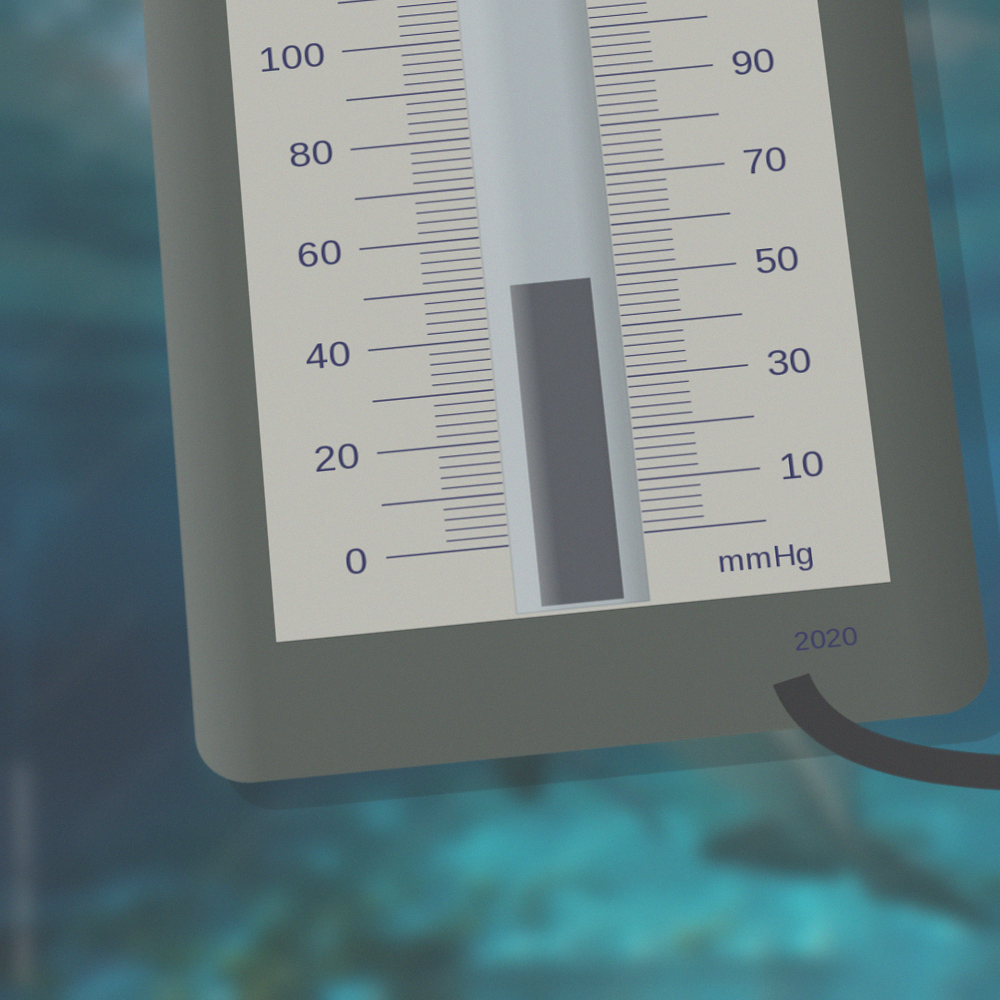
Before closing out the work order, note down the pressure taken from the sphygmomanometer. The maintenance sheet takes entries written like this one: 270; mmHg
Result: 50; mmHg
